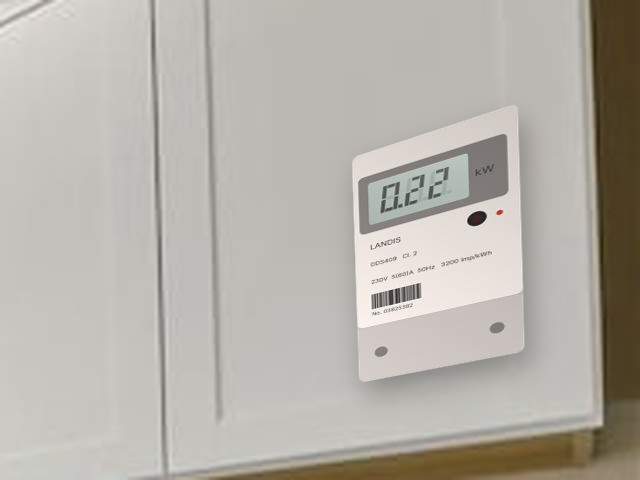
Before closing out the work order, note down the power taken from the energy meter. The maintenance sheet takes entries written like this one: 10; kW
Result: 0.22; kW
